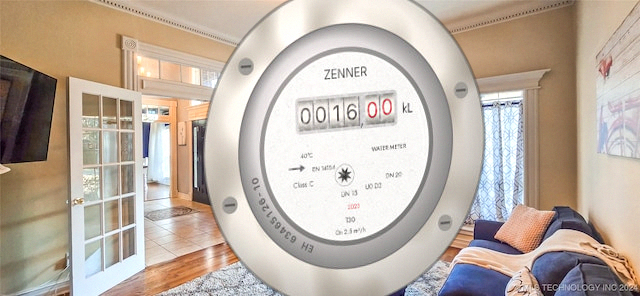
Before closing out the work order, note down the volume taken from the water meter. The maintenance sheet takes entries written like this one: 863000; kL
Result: 16.00; kL
